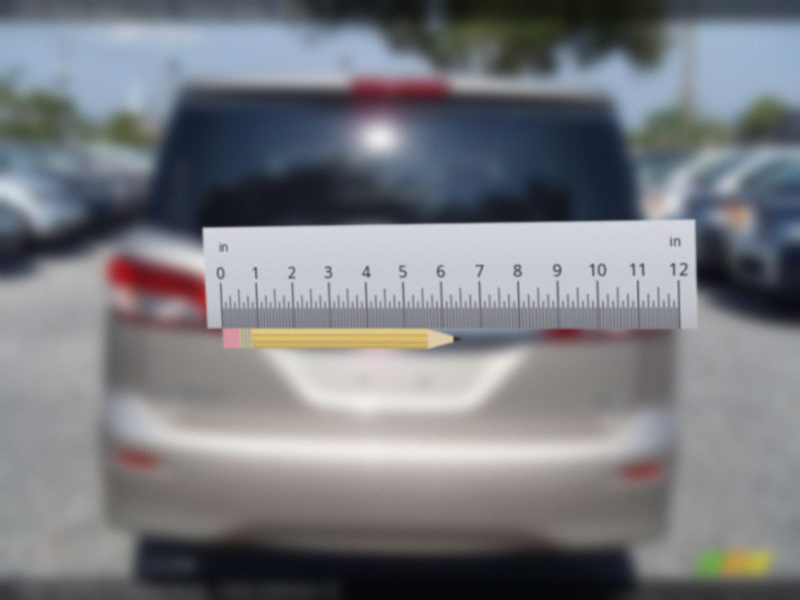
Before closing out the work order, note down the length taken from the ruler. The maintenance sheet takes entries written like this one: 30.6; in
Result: 6.5; in
